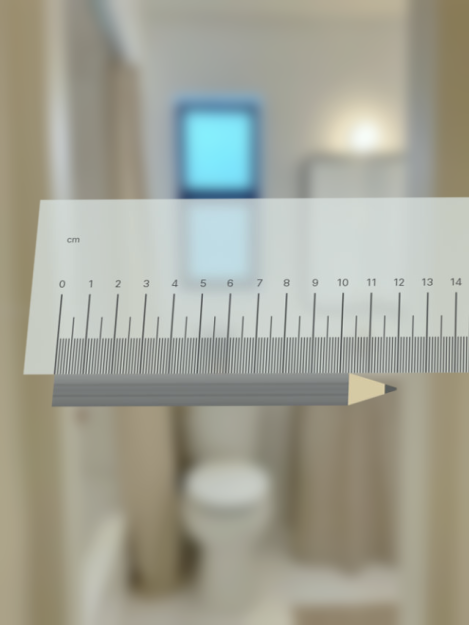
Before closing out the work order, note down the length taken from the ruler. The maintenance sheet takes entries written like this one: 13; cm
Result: 12; cm
